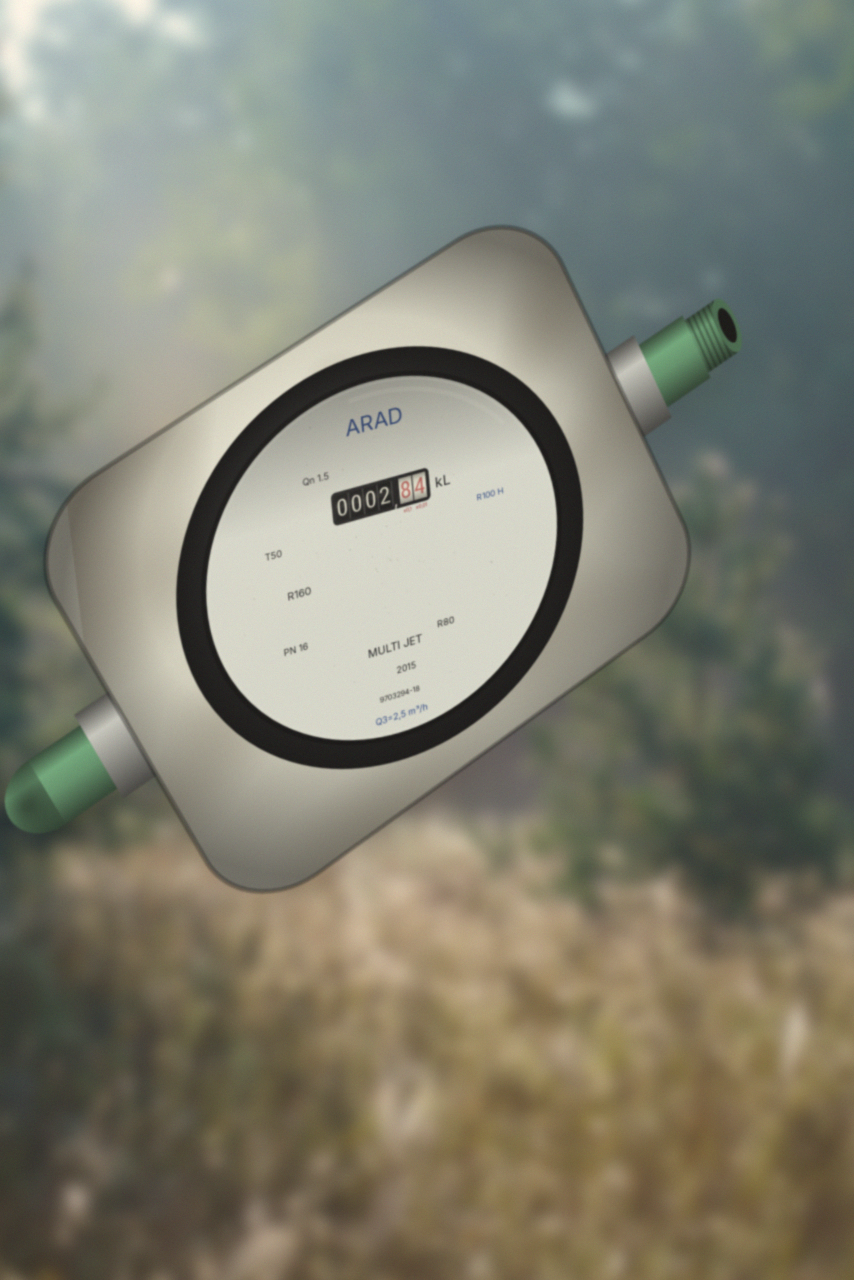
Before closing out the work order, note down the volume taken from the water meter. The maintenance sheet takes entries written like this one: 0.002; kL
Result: 2.84; kL
